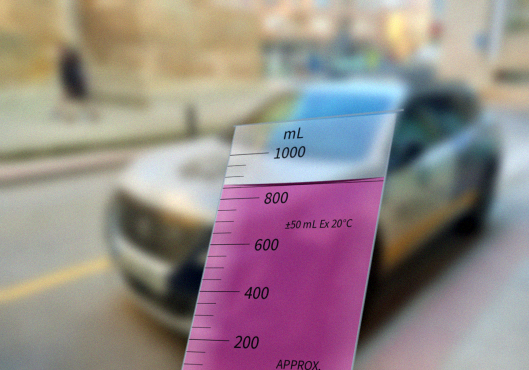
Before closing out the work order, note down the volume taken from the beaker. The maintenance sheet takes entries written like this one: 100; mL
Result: 850; mL
